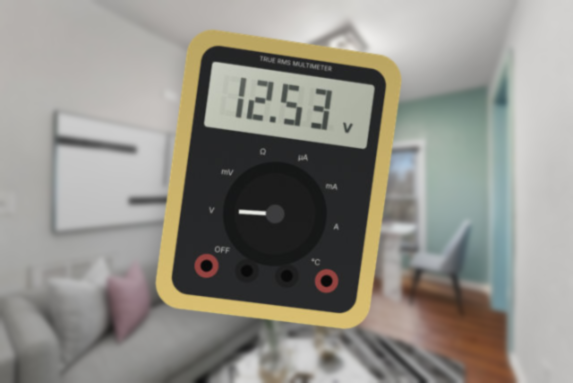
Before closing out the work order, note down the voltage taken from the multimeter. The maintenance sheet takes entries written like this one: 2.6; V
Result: 12.53; V
